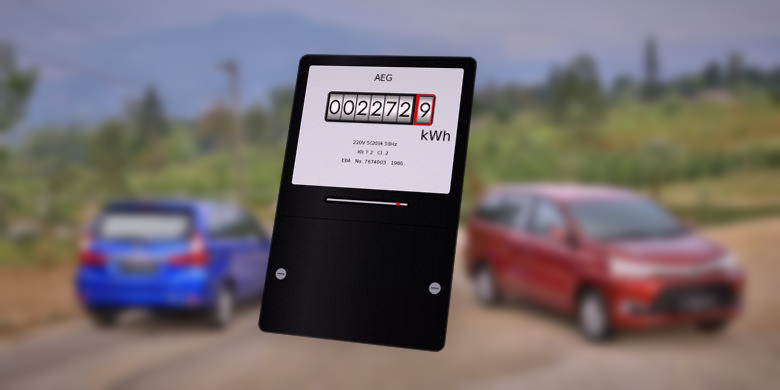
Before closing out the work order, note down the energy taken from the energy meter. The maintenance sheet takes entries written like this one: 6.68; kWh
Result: 2272.9; kWh
